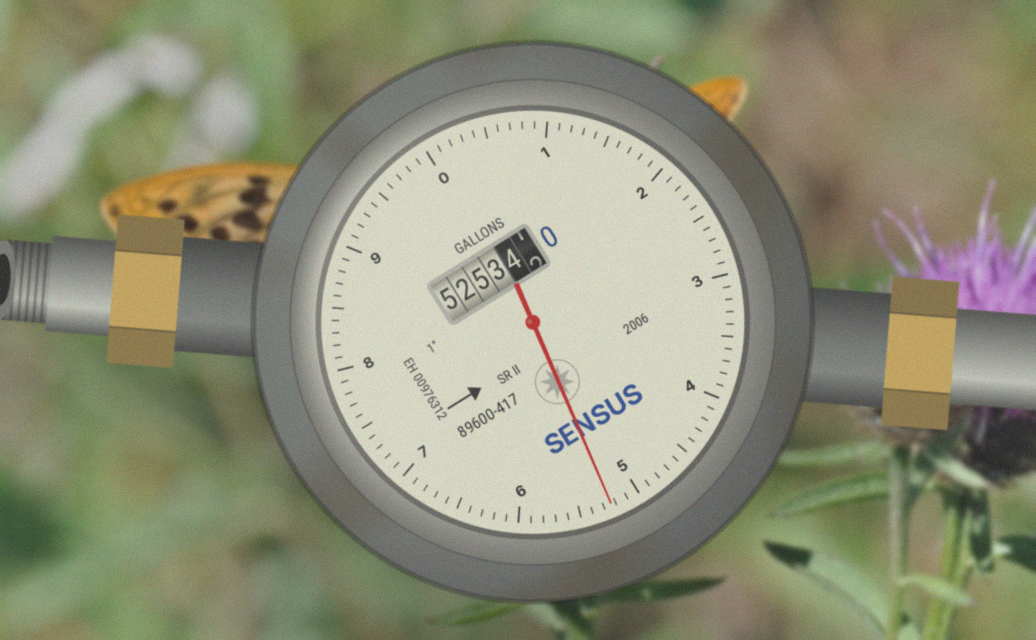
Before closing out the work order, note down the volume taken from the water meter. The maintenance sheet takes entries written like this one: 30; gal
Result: 5253415.2; gal
